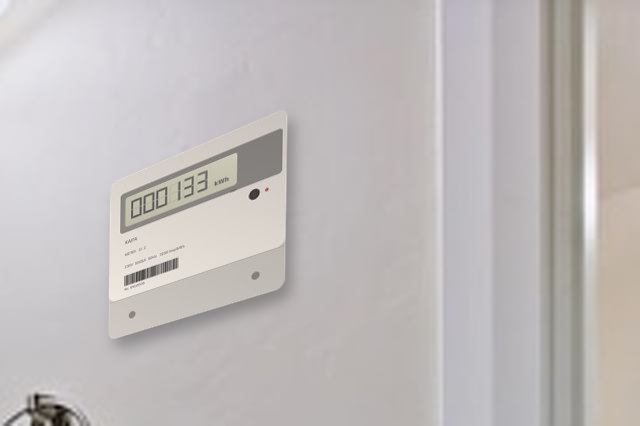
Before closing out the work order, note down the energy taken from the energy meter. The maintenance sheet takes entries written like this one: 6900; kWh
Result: 133; kWh
